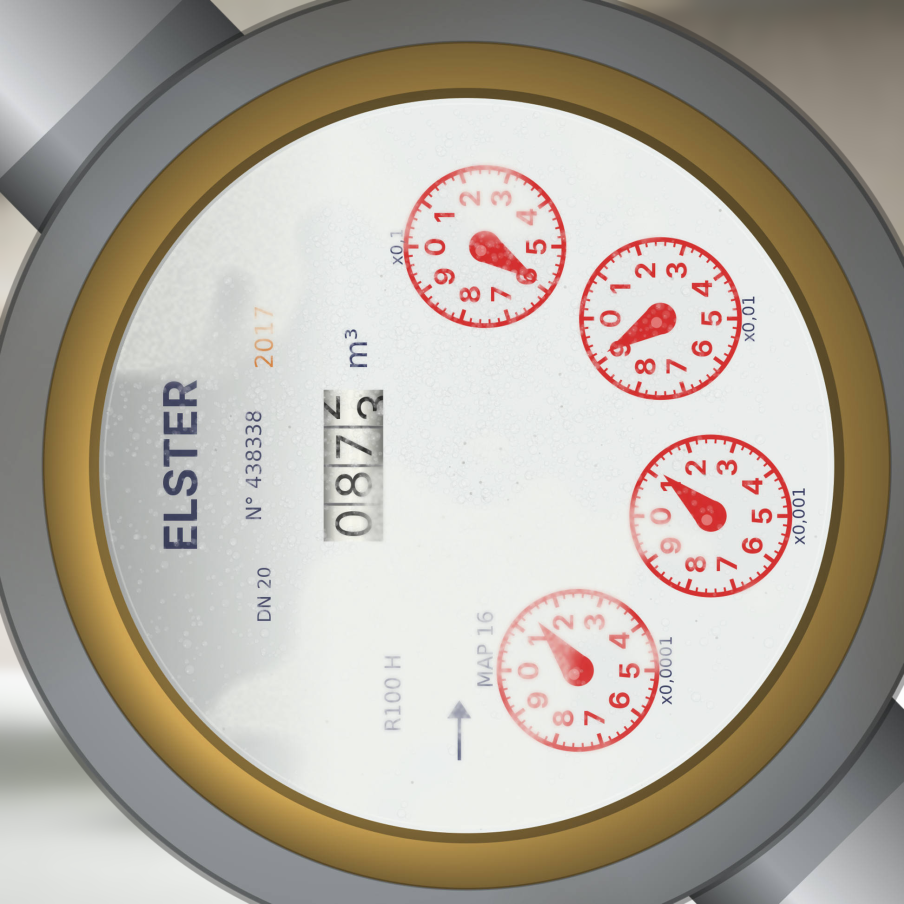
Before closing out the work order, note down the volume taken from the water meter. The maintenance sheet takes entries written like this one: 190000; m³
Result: 872.5911; m³
